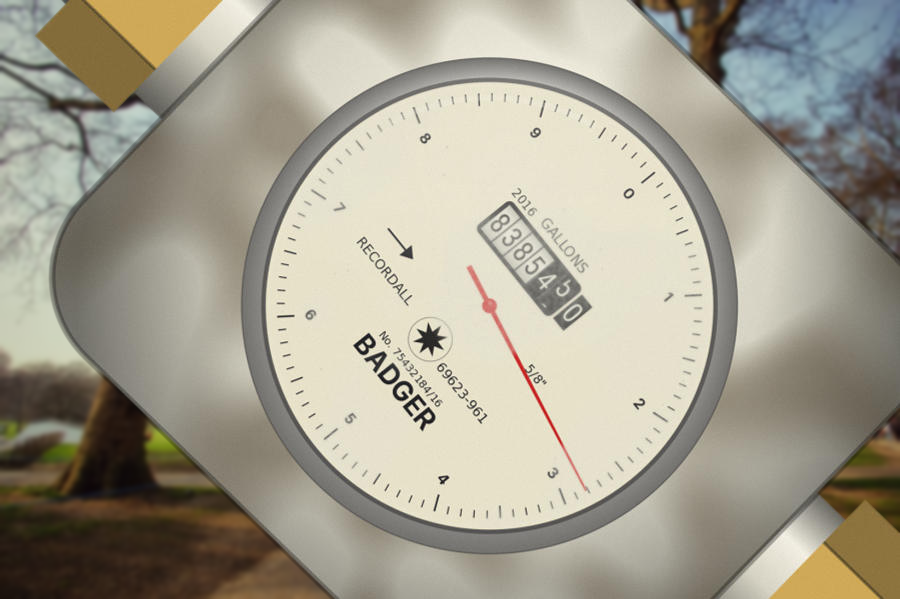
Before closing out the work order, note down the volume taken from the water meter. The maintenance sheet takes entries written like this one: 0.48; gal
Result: 8385452.8; gal
